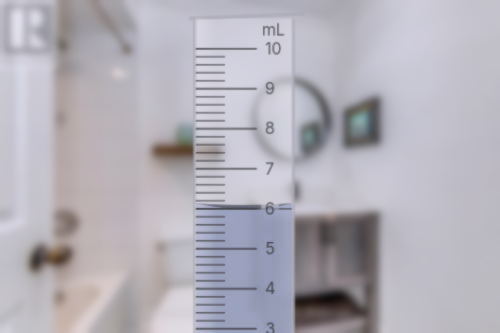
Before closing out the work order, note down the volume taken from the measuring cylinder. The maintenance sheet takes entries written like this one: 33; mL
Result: 6; mL
